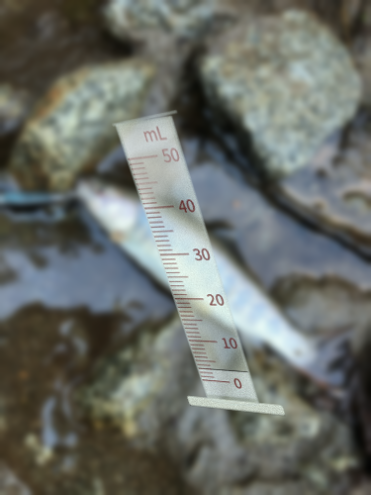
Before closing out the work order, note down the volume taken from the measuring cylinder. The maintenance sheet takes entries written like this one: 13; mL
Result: 3; mL
